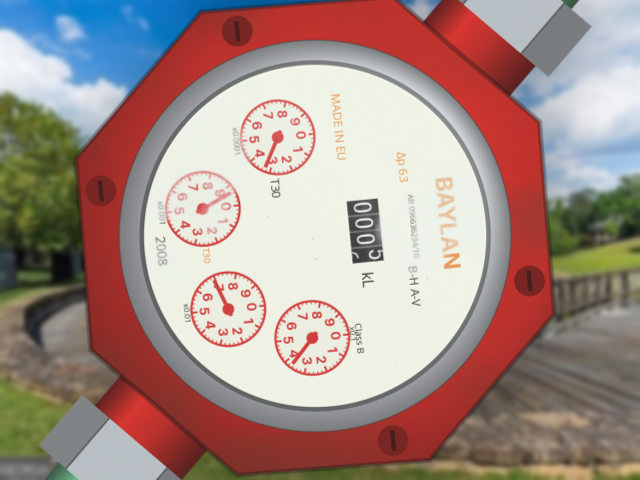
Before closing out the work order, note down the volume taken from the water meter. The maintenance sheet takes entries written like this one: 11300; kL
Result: 5.3693; kL
